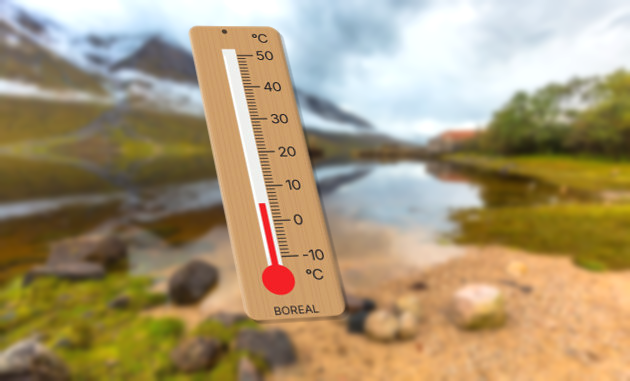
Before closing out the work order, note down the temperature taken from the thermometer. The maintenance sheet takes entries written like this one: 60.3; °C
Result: 5; °C
